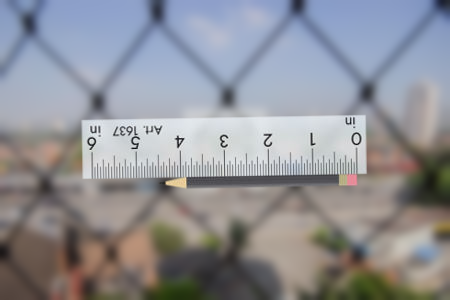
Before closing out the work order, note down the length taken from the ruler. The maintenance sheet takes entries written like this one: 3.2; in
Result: 4.5; in
